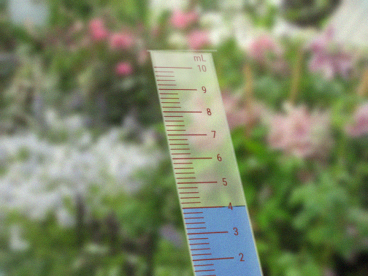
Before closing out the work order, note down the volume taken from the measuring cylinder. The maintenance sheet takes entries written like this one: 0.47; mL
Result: 4; mL
